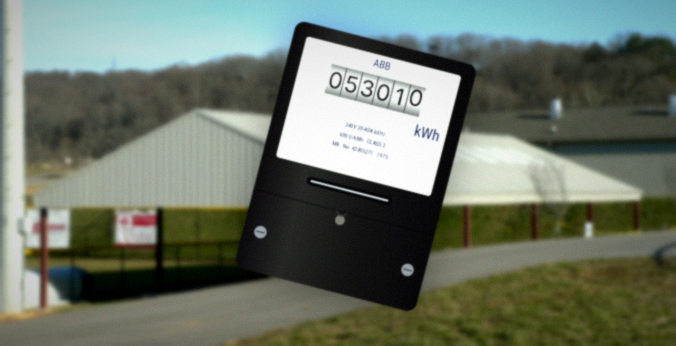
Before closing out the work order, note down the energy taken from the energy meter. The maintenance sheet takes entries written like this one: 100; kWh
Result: 53010; kWh
